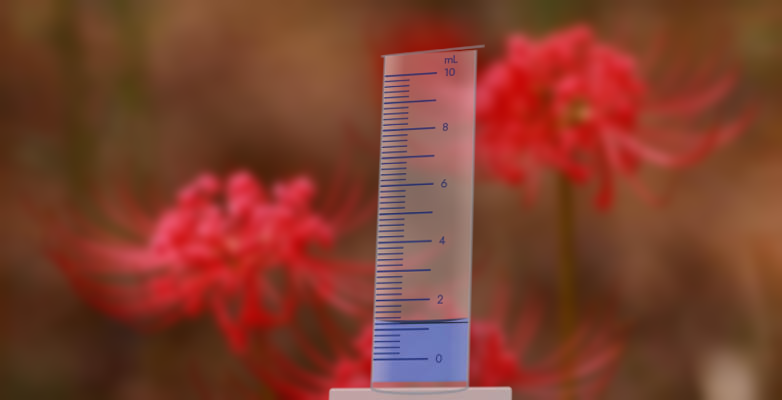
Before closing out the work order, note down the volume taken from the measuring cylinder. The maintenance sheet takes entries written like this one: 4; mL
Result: 1.2; mL
